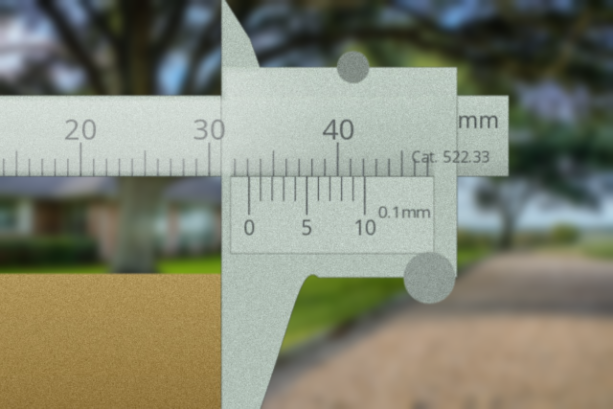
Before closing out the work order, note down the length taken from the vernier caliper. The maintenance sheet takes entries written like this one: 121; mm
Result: 33.1; mm
